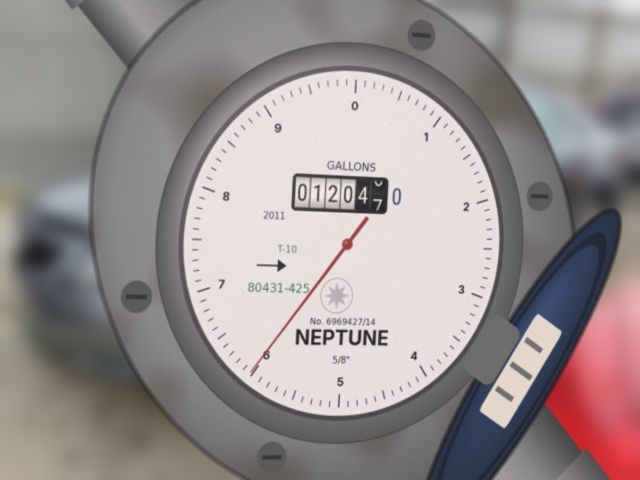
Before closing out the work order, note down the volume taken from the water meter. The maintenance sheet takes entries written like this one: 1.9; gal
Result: 120466.0; gal
